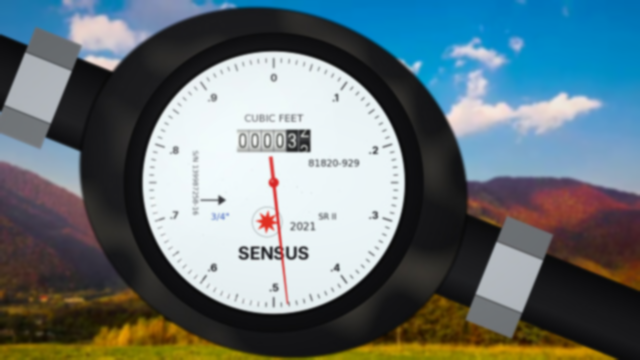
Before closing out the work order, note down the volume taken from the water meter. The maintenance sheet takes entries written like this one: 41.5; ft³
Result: 32.48; ft³
